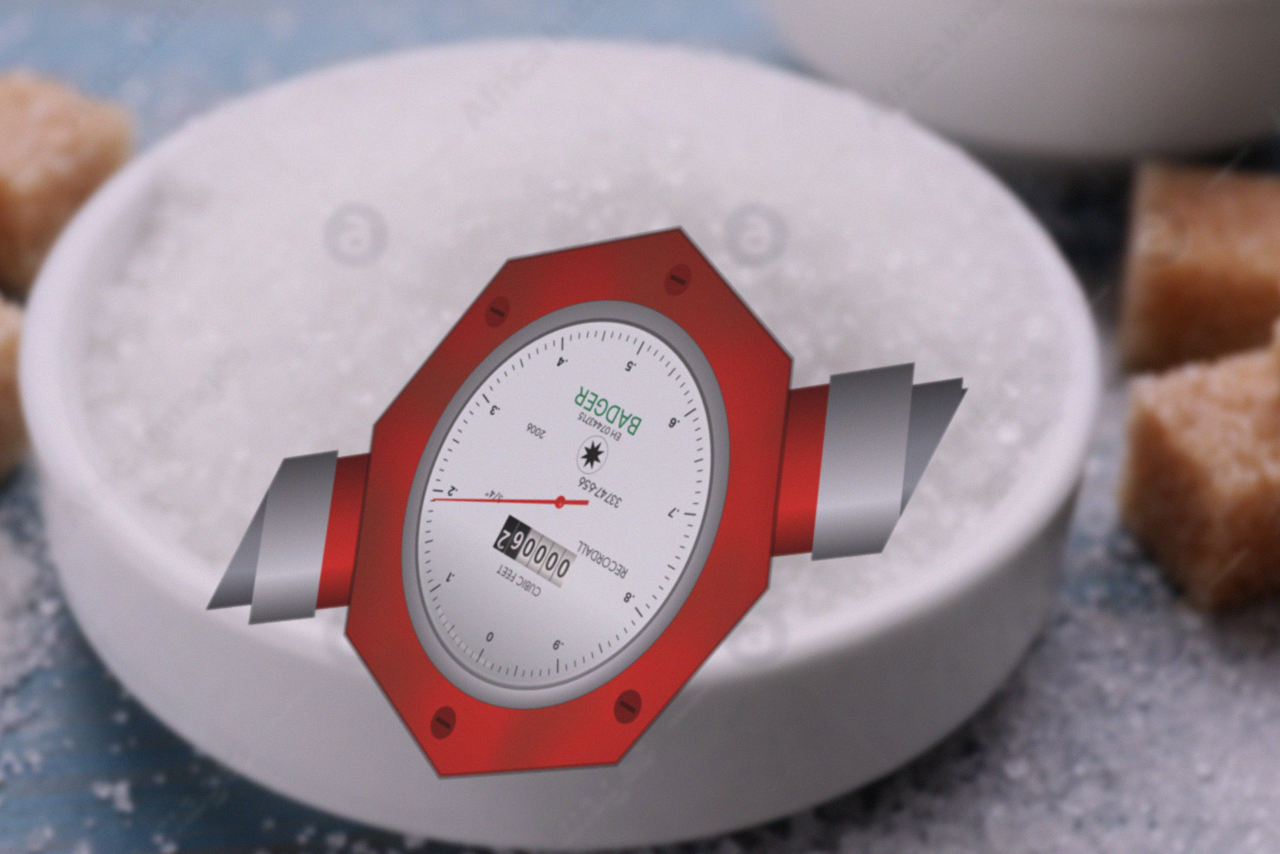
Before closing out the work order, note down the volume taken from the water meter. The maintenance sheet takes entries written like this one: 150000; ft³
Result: 62.19; ft³
